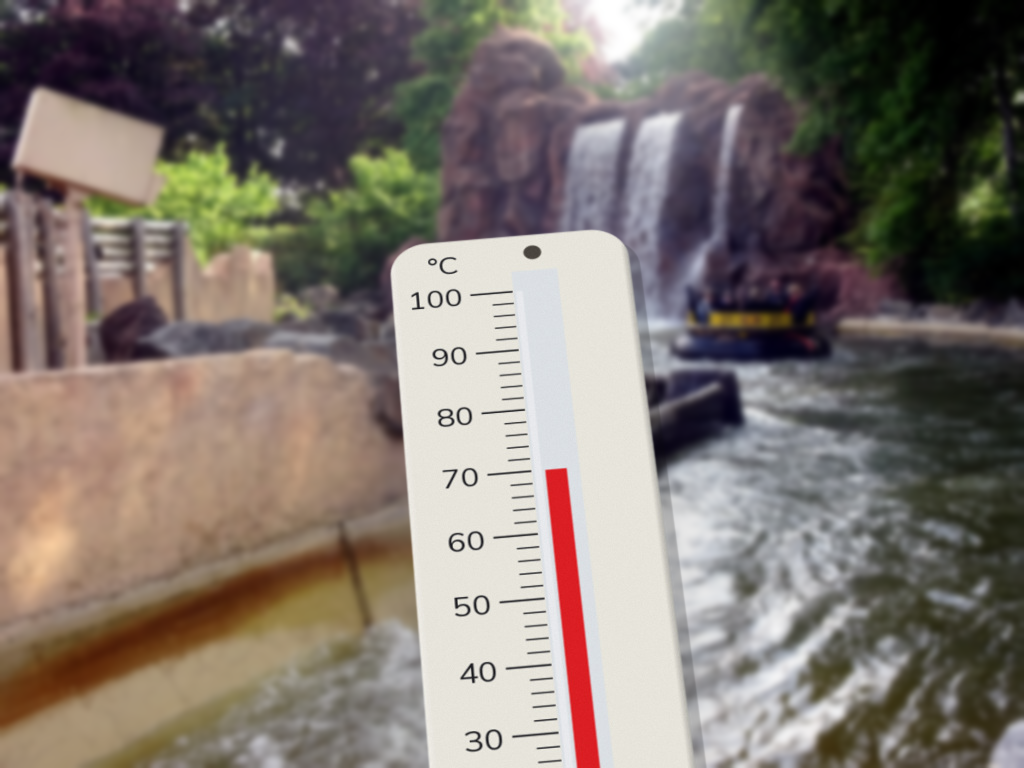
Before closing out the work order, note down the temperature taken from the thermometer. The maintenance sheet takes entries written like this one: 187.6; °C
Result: 70; °C
